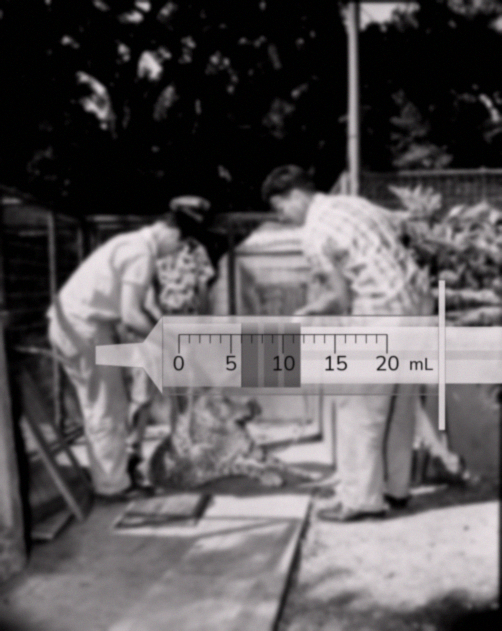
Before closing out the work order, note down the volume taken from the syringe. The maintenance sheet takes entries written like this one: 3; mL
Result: 6; mL
